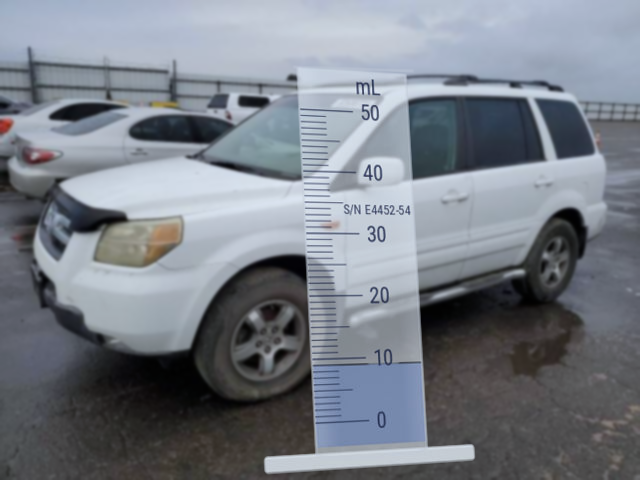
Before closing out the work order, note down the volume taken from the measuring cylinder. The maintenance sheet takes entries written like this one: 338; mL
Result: 9; mL
